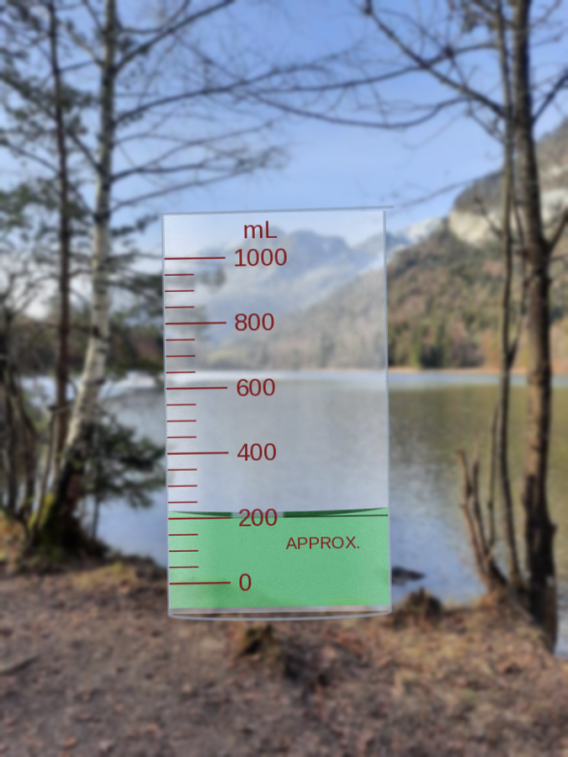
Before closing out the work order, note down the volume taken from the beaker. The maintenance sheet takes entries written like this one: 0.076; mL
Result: 200; mL
